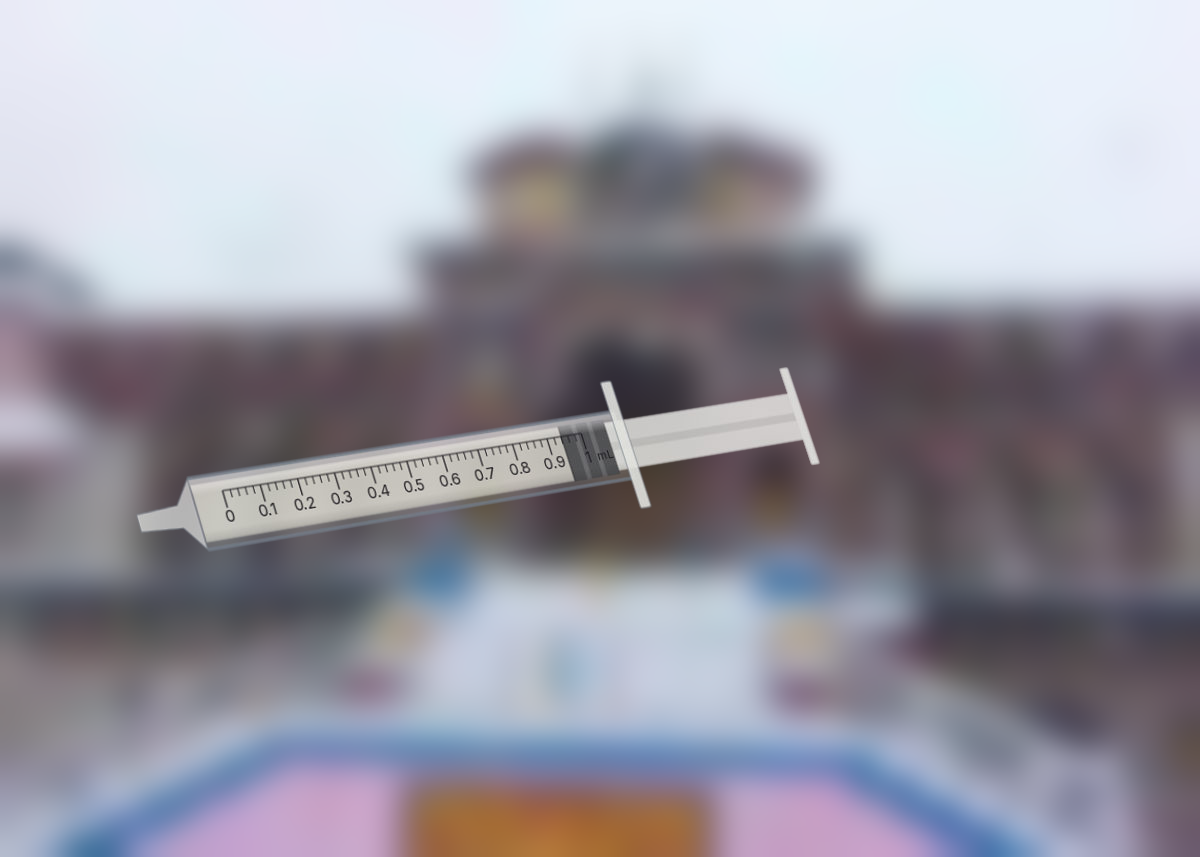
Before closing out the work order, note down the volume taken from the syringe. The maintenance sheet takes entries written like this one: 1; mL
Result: 0.94; mL
